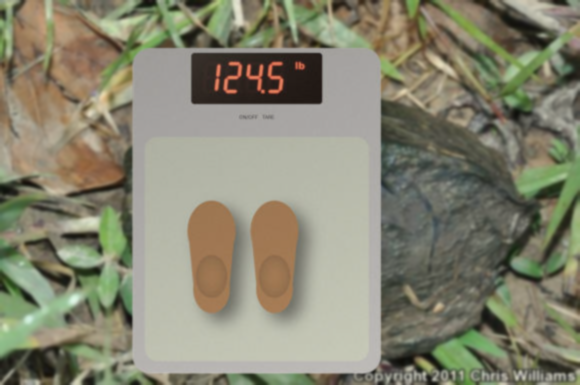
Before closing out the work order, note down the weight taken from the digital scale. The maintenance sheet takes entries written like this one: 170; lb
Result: 124.5; lb
